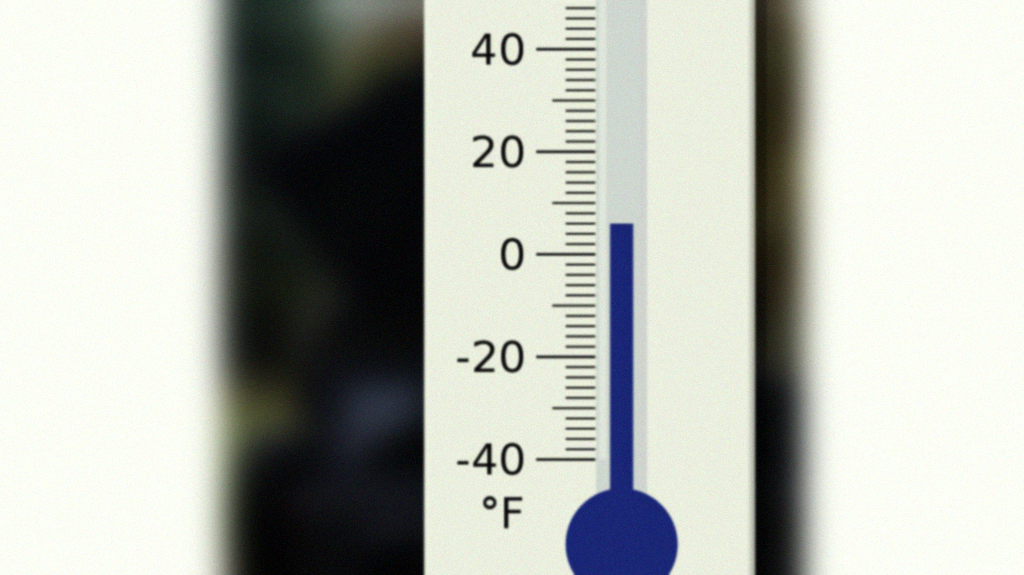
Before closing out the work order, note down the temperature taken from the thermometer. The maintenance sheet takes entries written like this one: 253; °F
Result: 6; °F
